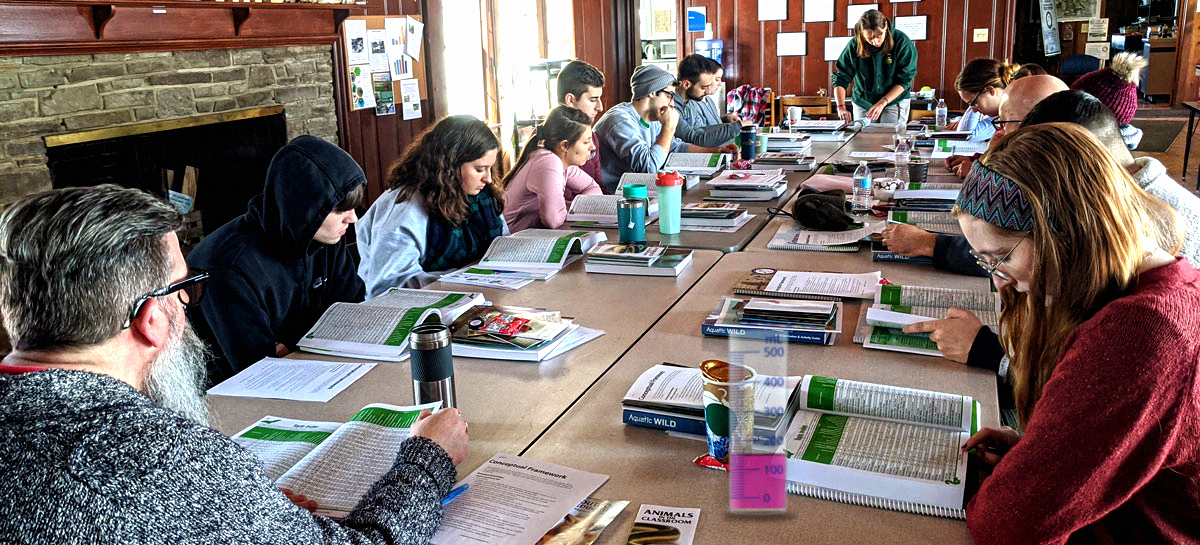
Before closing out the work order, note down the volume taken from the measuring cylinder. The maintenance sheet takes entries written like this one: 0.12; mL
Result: 150; mL
